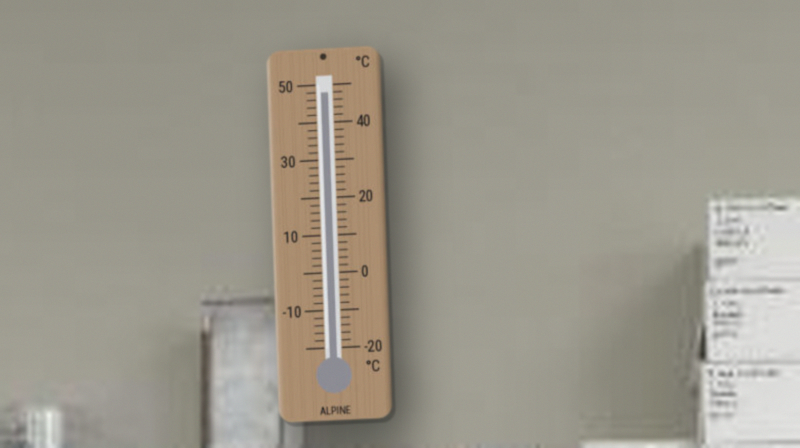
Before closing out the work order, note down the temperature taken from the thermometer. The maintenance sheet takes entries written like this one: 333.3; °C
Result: 48; °C
